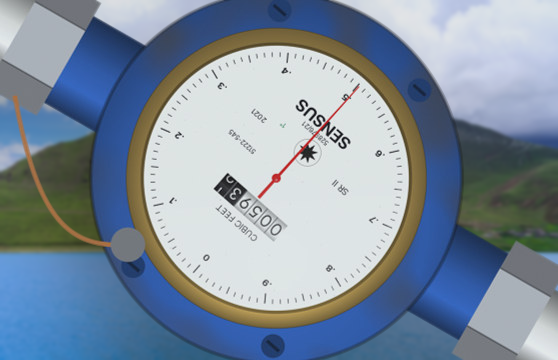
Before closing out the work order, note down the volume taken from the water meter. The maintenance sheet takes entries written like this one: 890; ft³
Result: 5931.50; ft³
